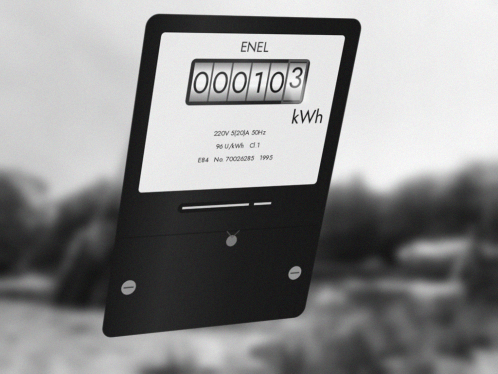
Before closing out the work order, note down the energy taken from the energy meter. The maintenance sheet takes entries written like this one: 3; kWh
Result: 10.3; kWh
